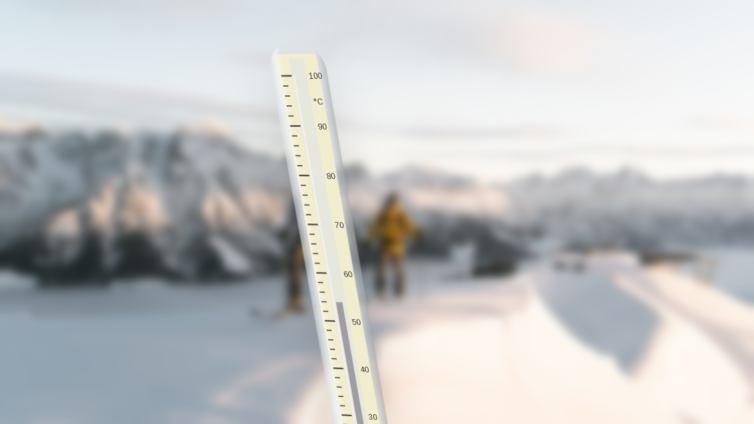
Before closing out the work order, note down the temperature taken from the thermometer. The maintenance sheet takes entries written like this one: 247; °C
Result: 54; °C
